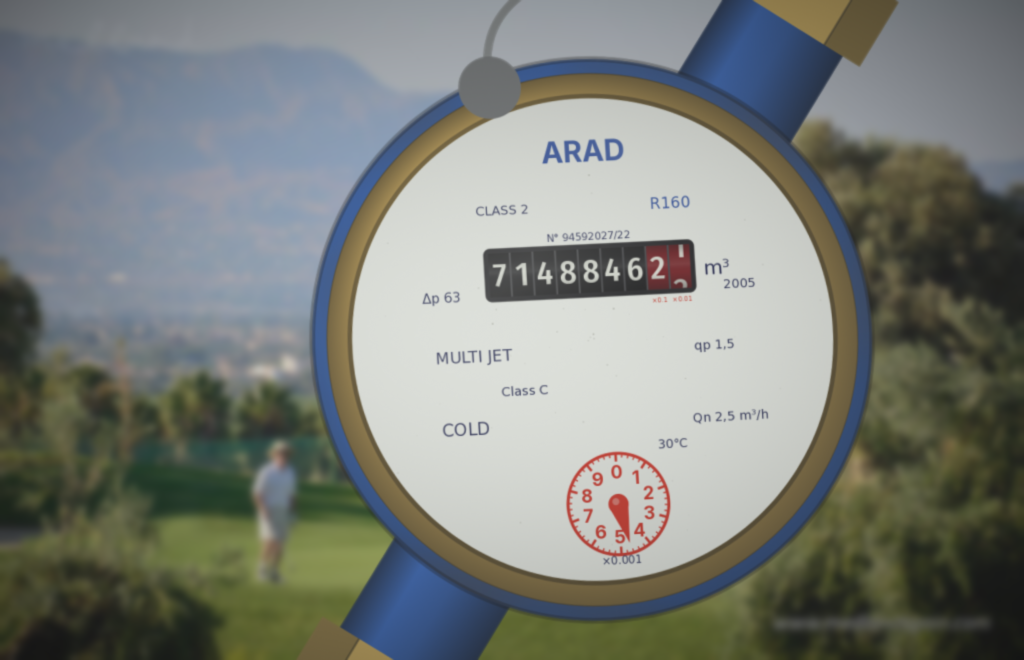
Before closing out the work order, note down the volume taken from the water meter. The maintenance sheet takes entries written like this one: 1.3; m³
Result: 7148846.214; m³
